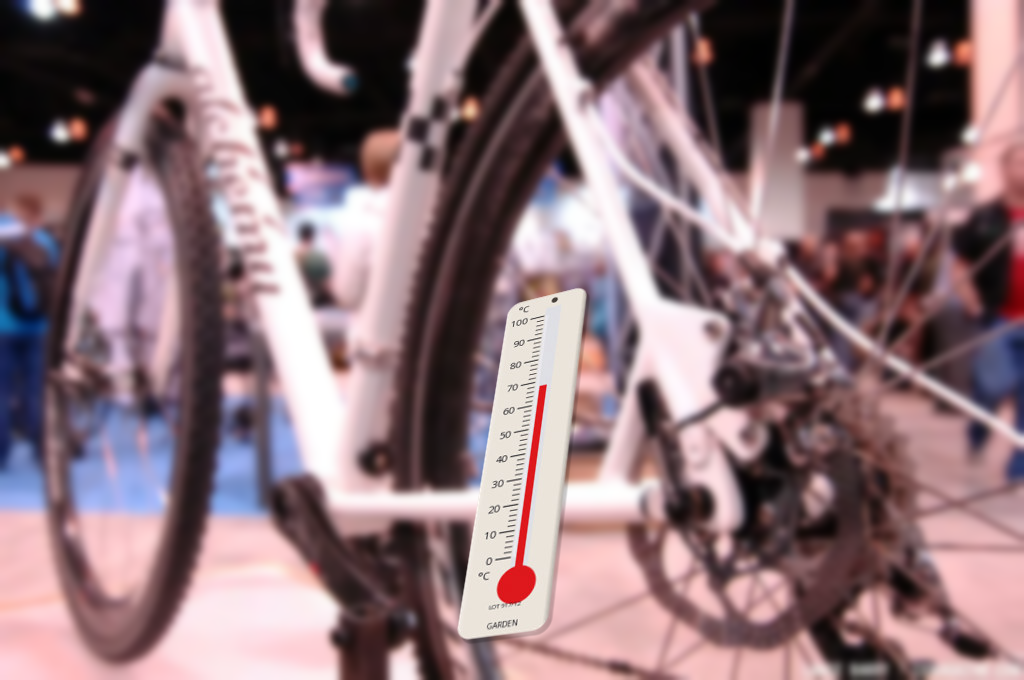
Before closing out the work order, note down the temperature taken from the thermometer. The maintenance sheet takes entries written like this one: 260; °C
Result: 68; °C
